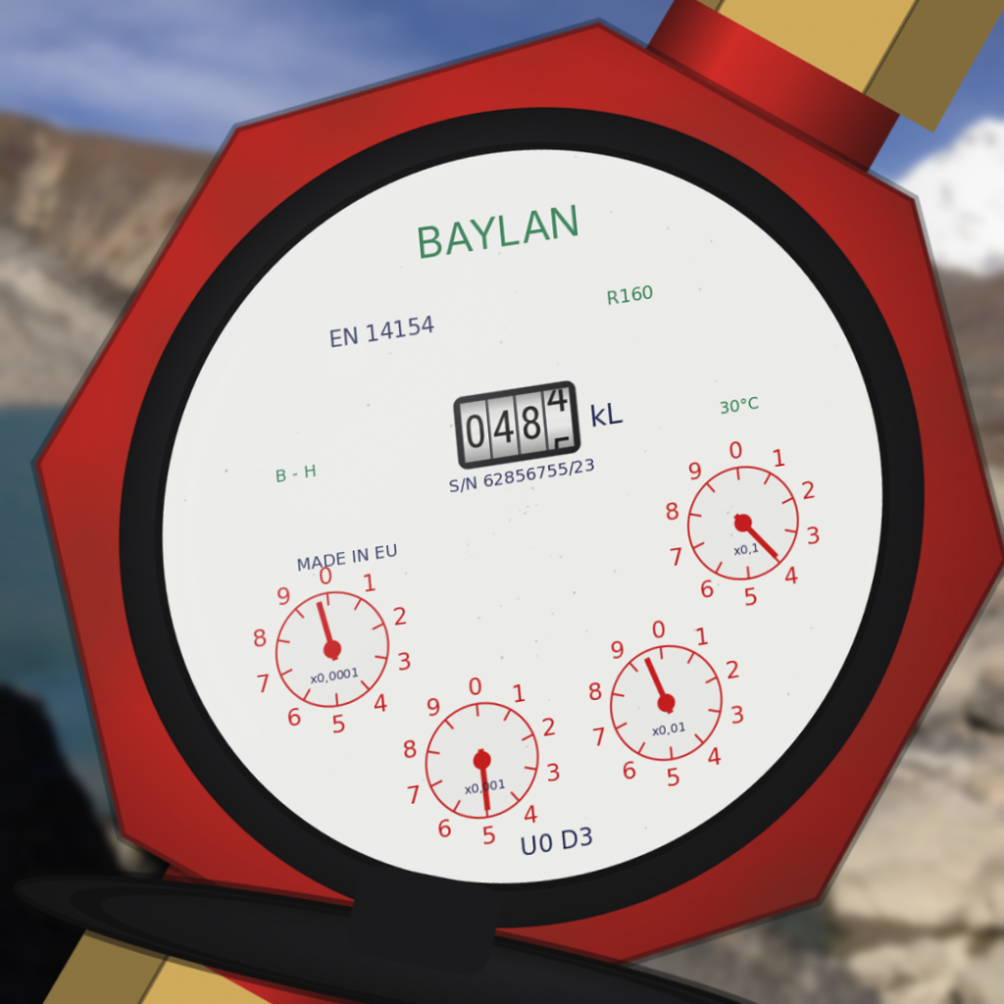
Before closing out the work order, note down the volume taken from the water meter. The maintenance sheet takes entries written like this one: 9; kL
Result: 484.3949; kL
